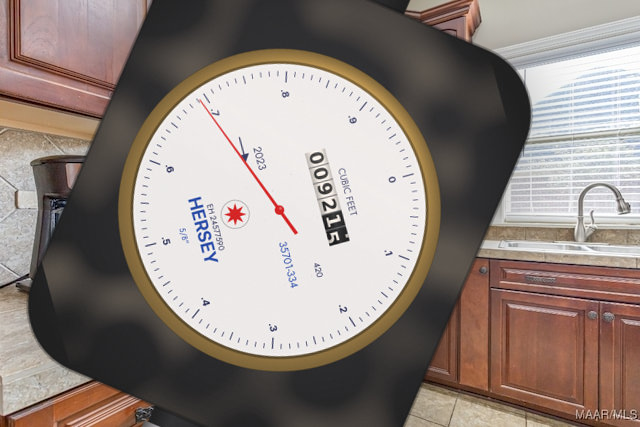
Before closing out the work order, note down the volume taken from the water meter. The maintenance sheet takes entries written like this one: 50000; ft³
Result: 9214.69; ft³
